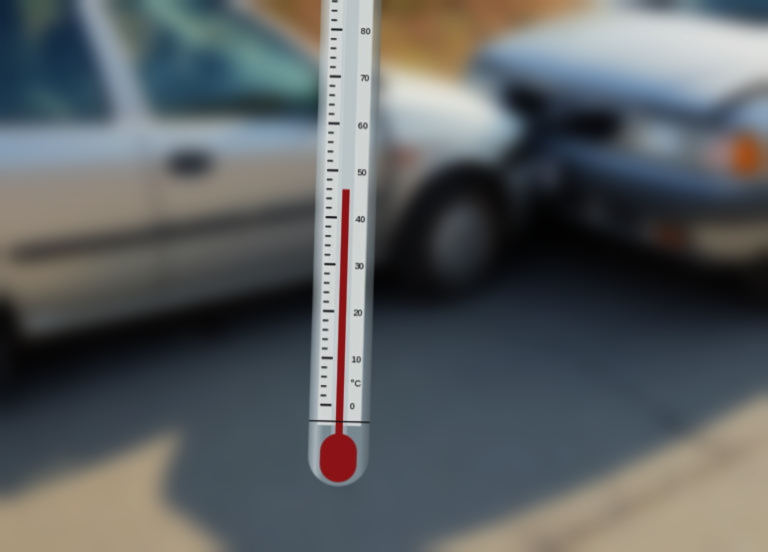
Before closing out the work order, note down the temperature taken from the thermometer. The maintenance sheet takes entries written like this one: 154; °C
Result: 46; °C
